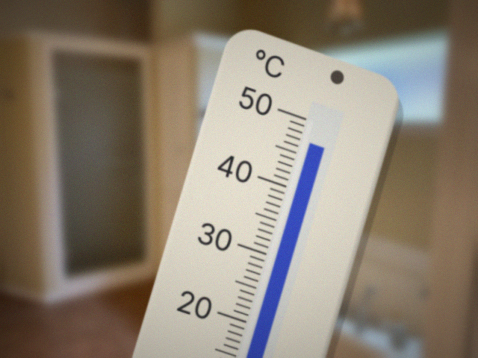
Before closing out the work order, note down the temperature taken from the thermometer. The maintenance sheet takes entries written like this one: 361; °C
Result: 47; °C
